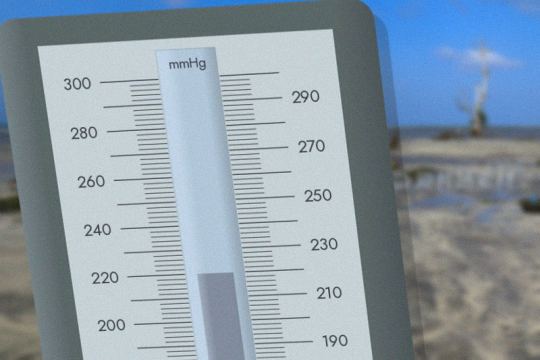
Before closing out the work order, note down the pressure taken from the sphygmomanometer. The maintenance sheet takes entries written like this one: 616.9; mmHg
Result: 220; mmHg
